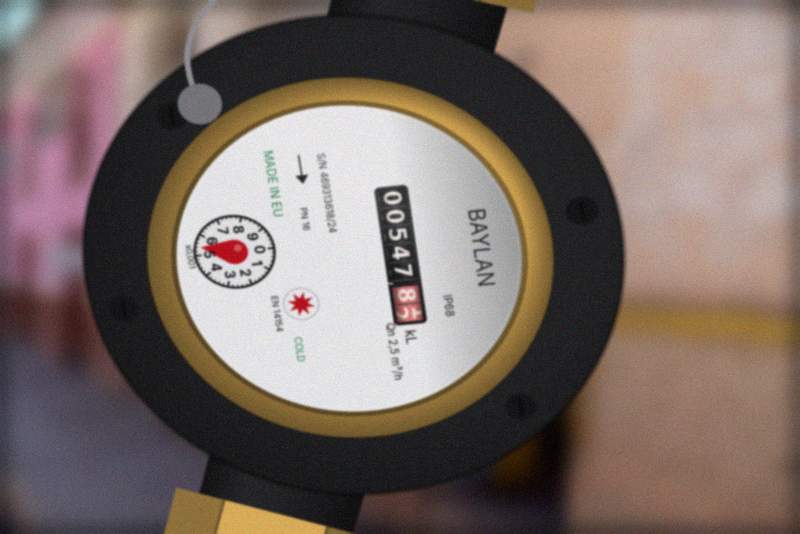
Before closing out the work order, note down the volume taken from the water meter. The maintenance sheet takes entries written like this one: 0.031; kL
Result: 547.815; kL
